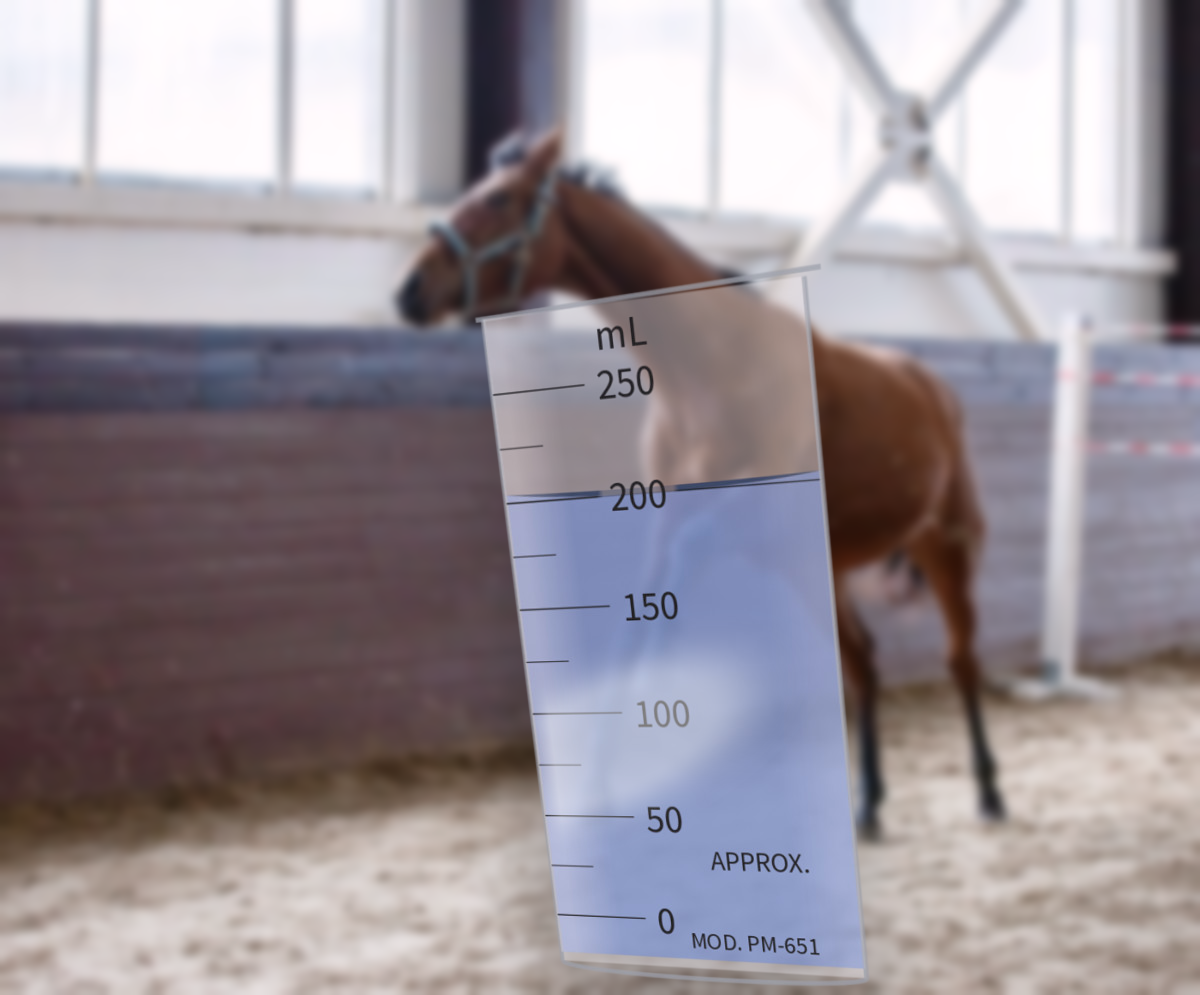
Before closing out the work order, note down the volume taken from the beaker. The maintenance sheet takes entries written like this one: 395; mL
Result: 200; mL
